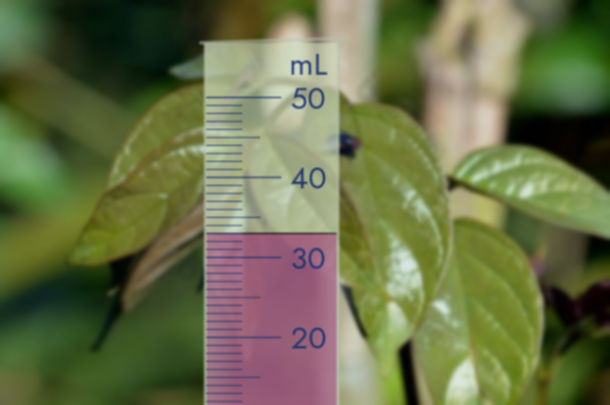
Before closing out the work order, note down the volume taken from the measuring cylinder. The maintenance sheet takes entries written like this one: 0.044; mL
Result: 33; mL
